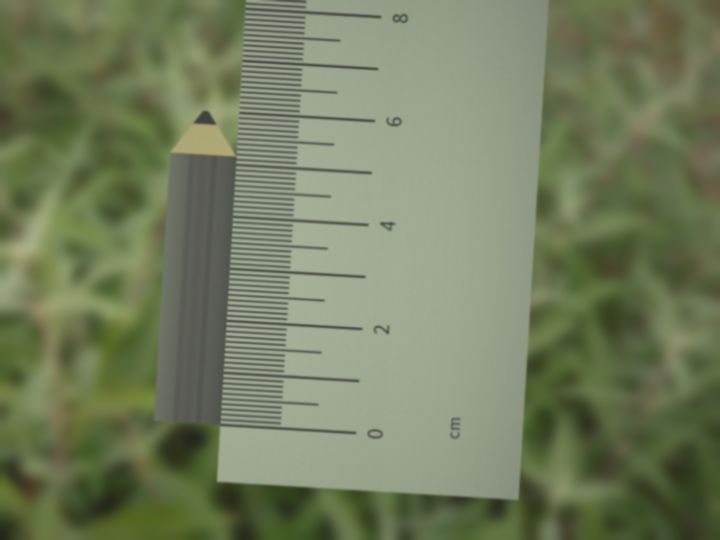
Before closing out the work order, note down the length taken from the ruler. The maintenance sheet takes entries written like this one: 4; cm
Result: 6; cm
